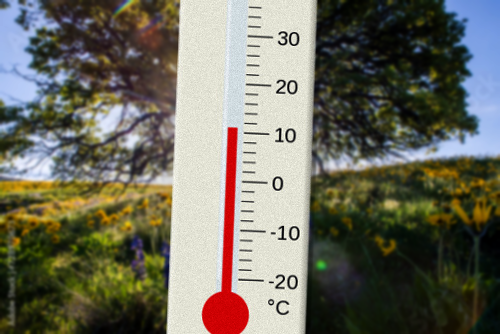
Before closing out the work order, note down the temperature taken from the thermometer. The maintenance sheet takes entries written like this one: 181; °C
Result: 11; °C
